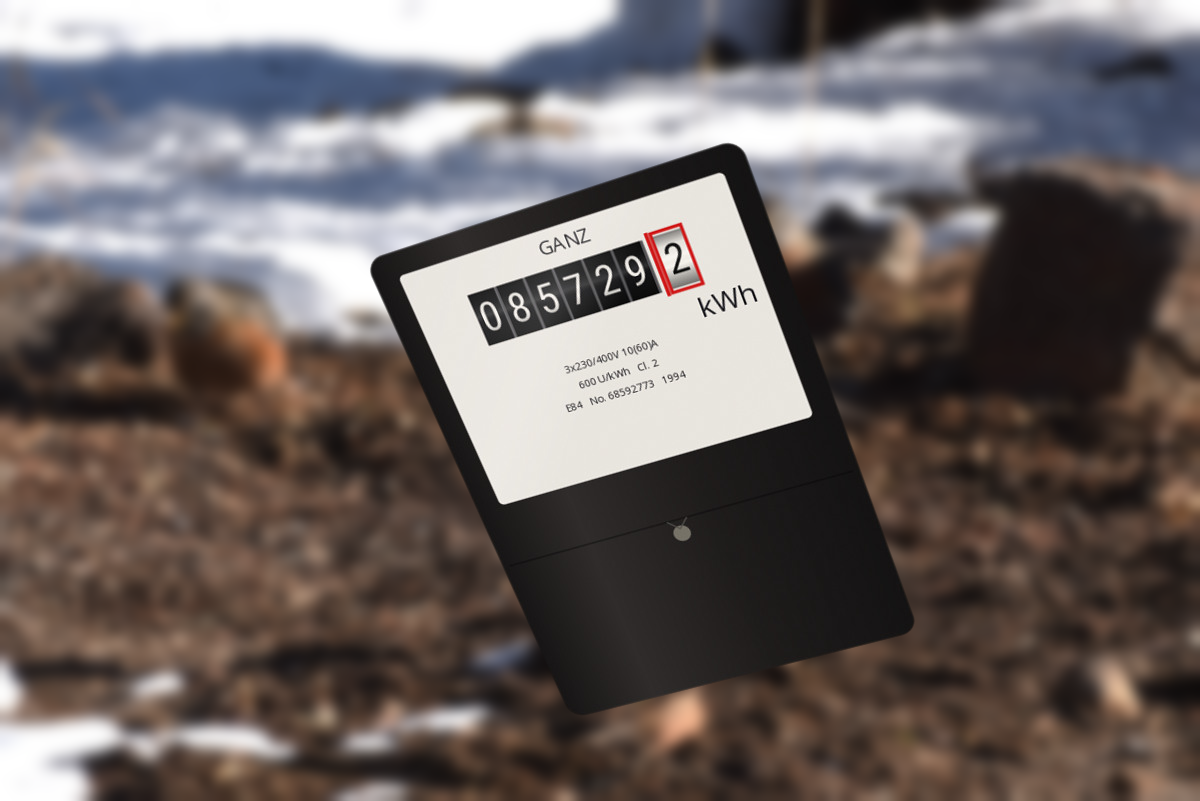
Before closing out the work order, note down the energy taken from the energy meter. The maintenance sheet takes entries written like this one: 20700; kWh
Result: 85729.2; kWh
